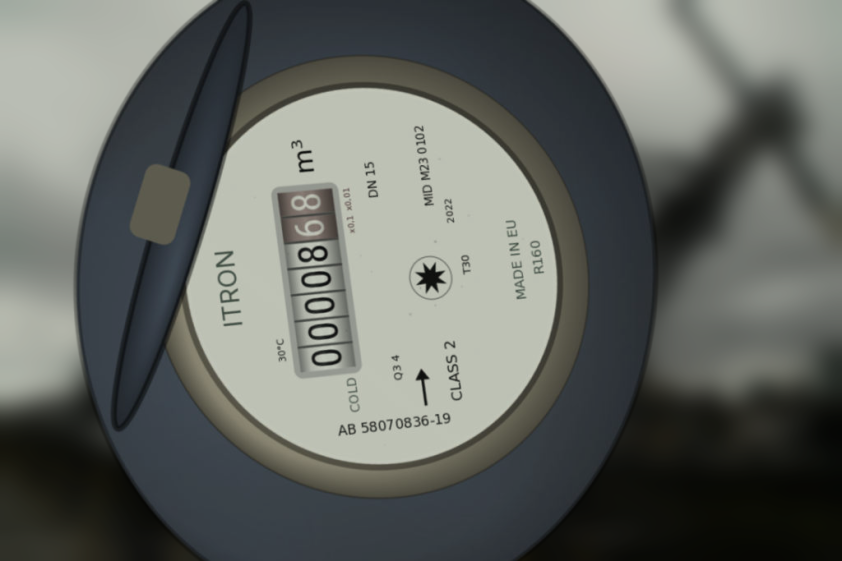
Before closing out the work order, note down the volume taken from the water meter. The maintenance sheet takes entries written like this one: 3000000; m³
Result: 8.68; m³
